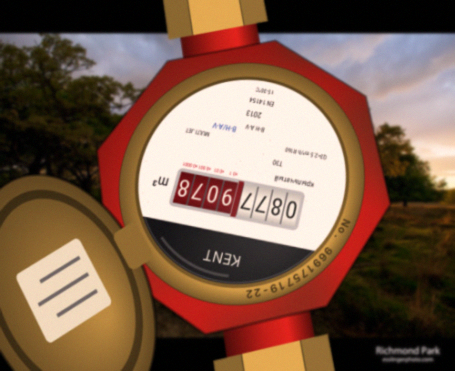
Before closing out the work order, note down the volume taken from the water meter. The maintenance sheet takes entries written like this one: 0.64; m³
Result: 877.9078; m³
